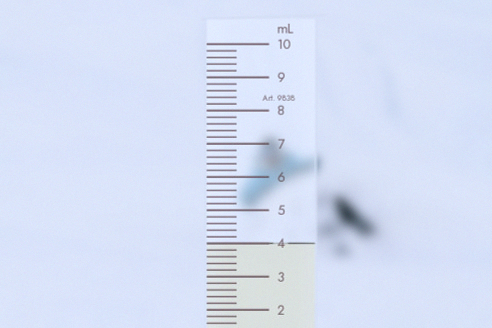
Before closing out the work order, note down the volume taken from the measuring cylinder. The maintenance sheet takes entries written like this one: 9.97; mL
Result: 4; mL
